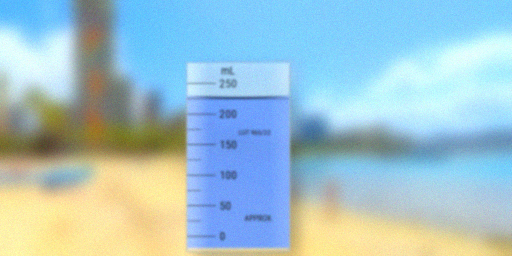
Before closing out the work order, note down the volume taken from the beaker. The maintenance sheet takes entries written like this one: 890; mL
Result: 225; mL
